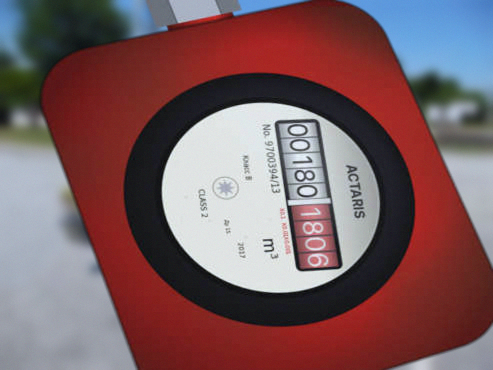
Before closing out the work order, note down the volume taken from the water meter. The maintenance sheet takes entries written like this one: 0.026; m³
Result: 180.1806; m³
